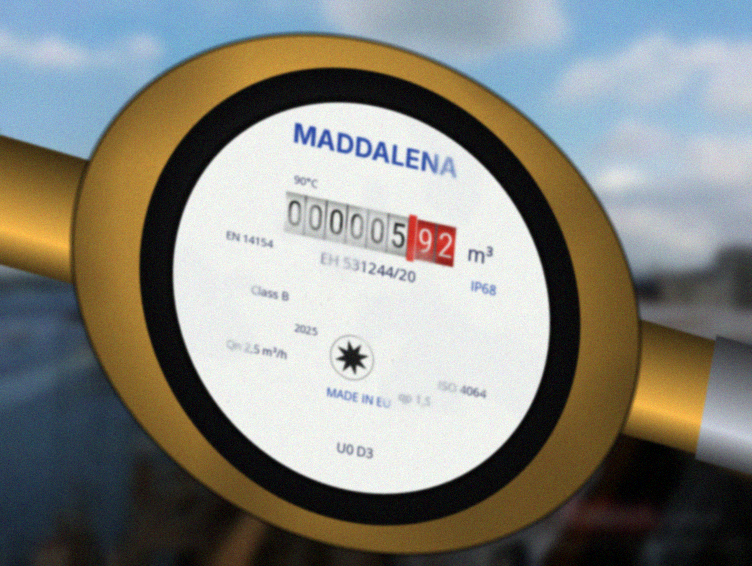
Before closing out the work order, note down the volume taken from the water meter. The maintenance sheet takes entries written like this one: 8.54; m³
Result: 5.92; m³
